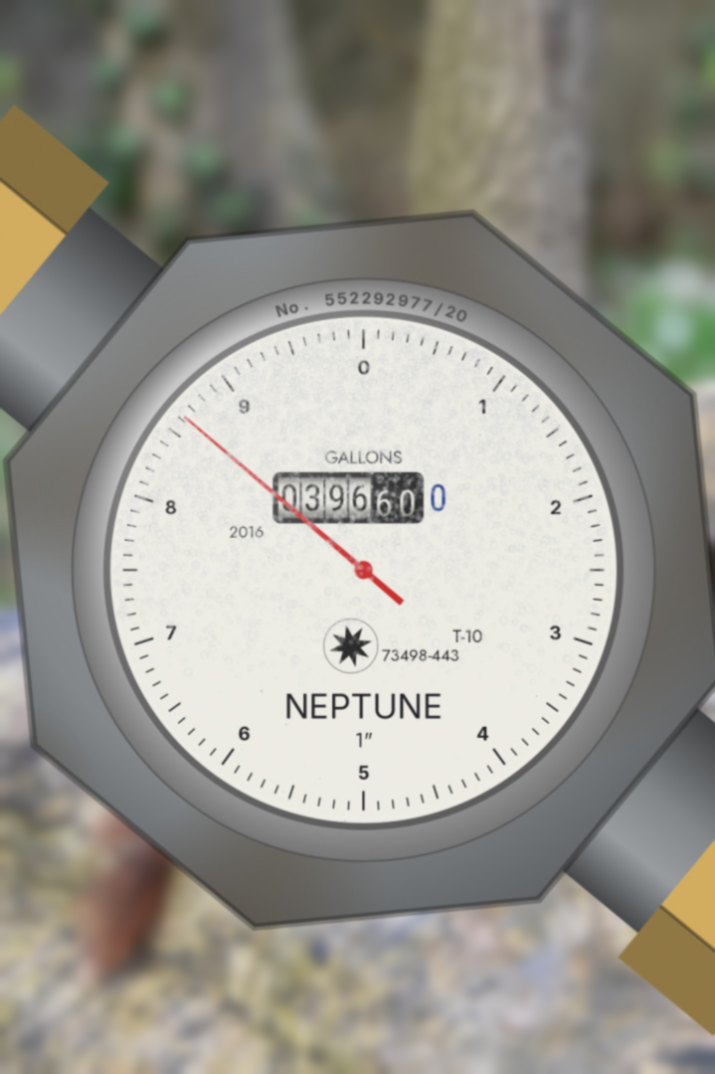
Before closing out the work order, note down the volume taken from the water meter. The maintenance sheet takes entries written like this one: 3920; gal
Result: 396598.6; gal
